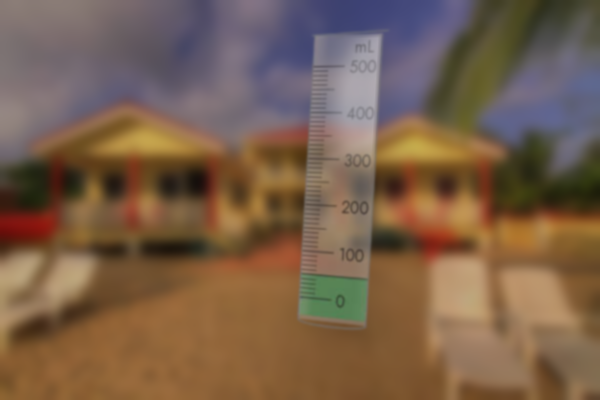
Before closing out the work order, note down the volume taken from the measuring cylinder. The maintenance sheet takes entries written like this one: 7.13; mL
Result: 50; mL
